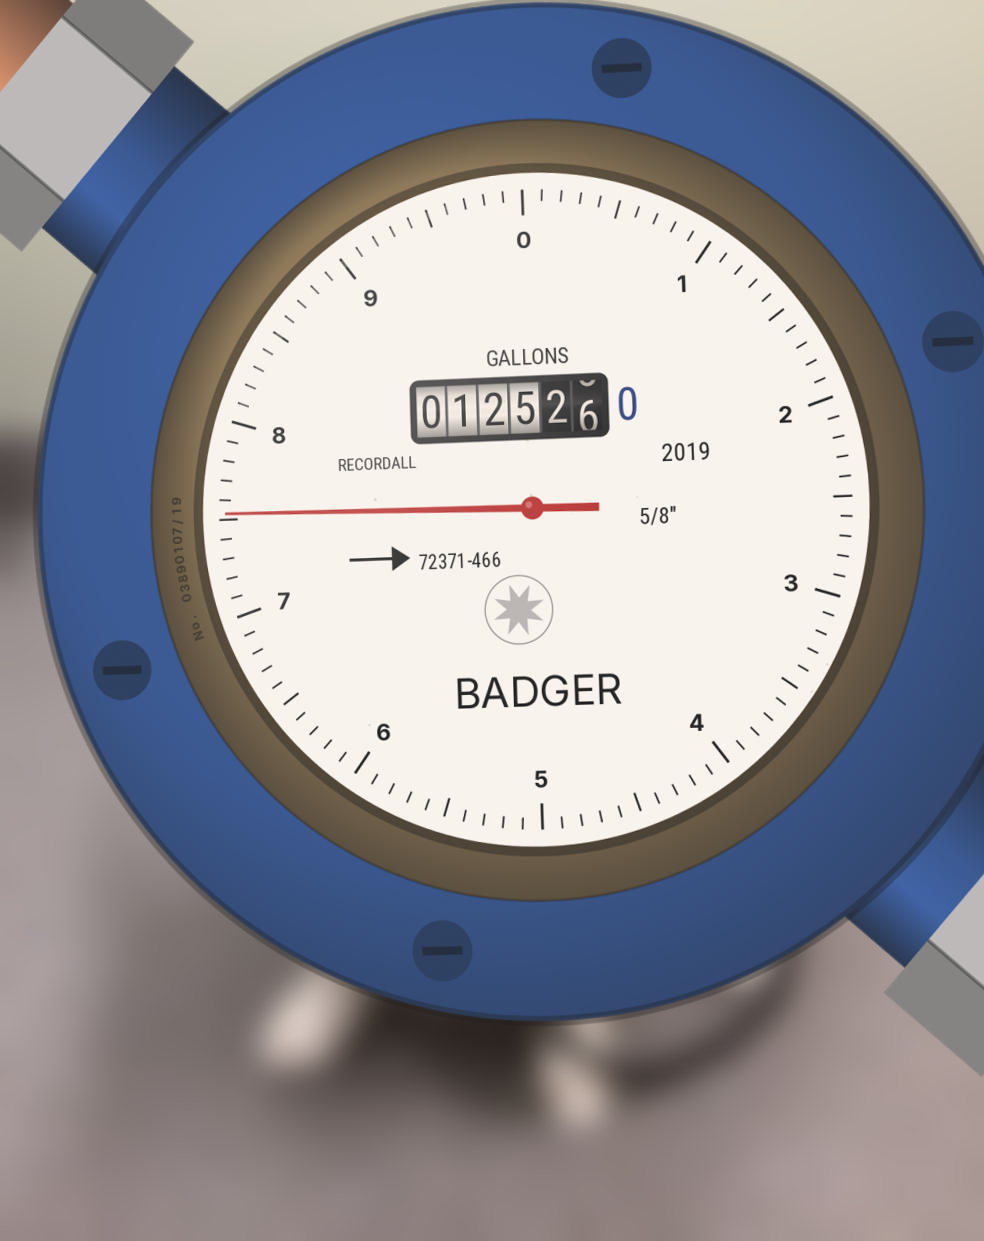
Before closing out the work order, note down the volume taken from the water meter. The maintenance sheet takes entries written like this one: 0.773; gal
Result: 125257.5; gal
